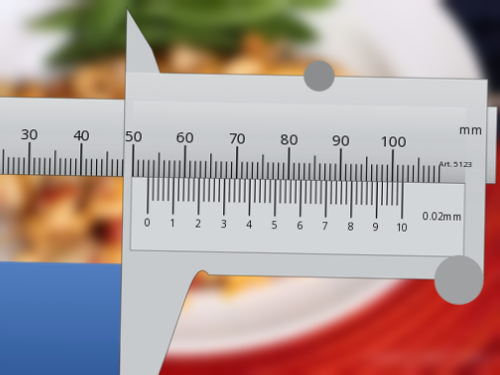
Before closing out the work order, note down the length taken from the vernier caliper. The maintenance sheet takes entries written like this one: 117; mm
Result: 53.0; mm
